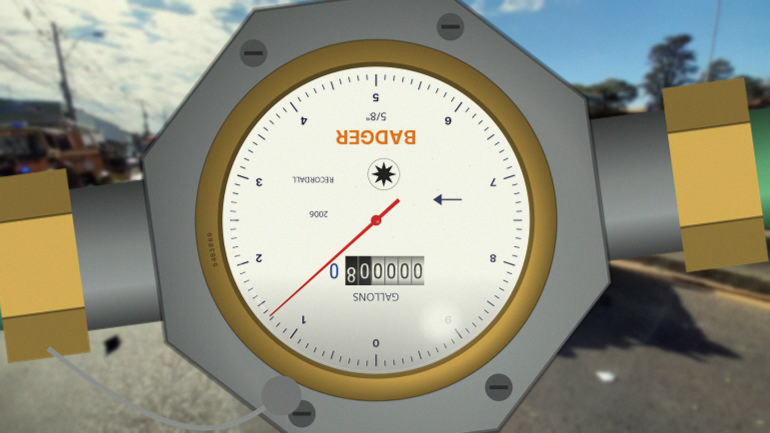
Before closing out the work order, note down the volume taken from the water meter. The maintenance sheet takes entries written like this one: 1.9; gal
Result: 81.3; gal
